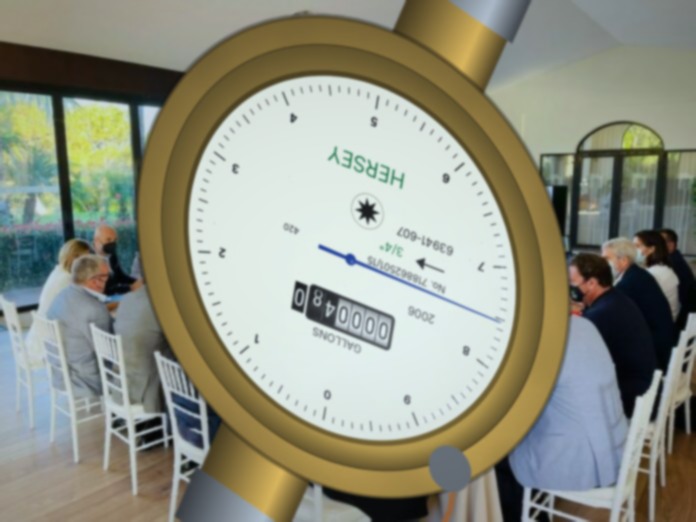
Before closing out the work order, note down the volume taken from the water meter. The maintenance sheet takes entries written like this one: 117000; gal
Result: 477.5; gal
